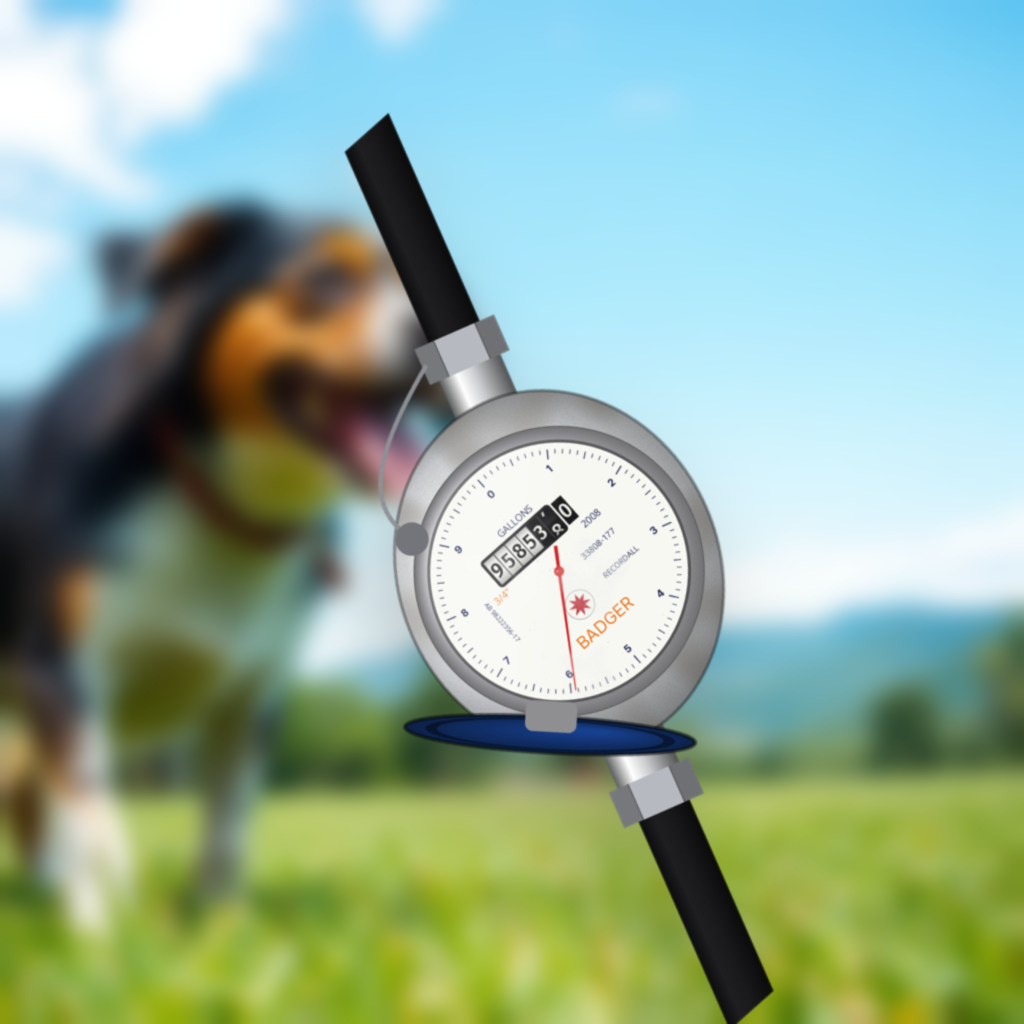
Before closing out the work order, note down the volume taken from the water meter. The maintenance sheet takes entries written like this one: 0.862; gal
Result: 9585375.9; gal
